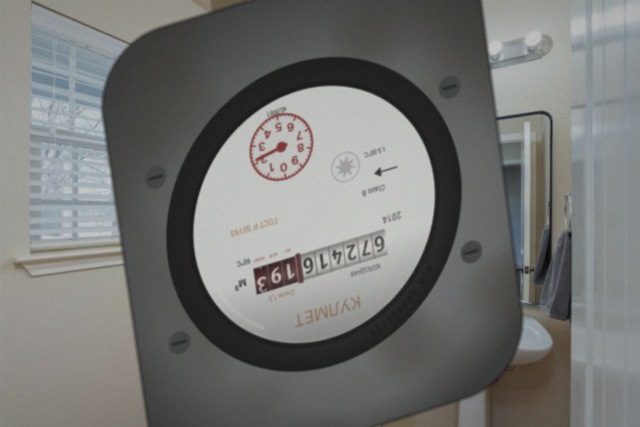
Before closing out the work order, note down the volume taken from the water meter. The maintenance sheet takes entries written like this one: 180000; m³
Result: 672416.1932; m³
